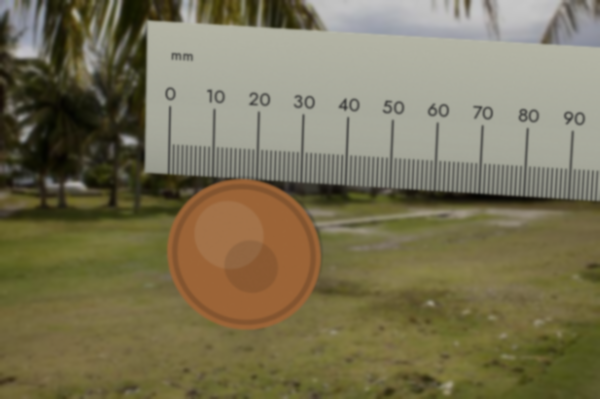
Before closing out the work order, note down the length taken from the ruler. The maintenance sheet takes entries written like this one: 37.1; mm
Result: 35; mm
